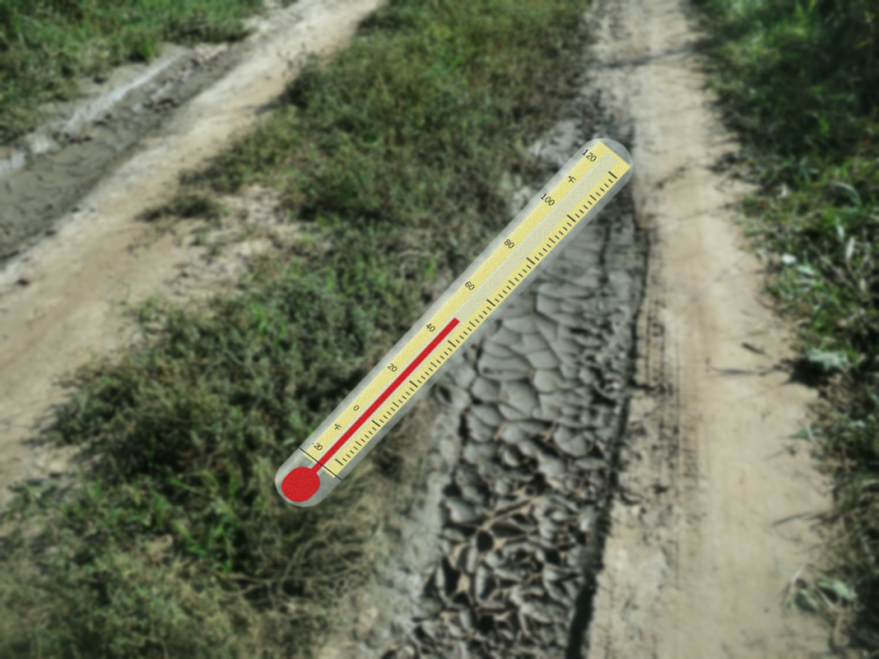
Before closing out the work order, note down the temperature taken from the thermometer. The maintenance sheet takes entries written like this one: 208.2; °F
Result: 48; °F
